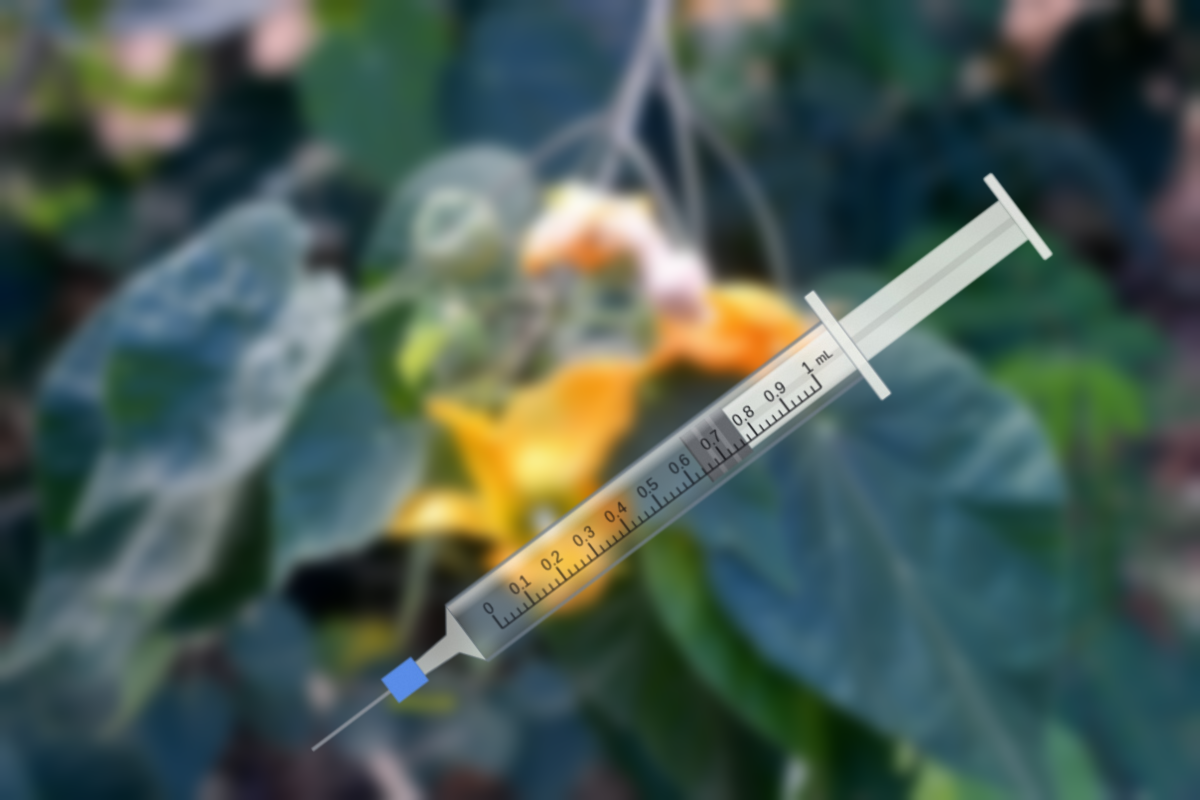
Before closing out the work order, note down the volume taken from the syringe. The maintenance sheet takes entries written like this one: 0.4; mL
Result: 0.64; mL
